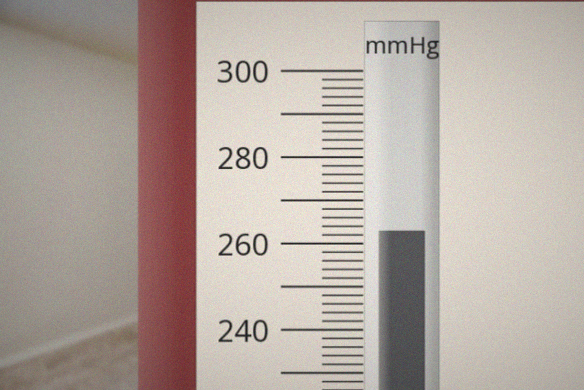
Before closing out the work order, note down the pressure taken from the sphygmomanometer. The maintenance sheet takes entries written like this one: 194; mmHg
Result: 263; mmHg
